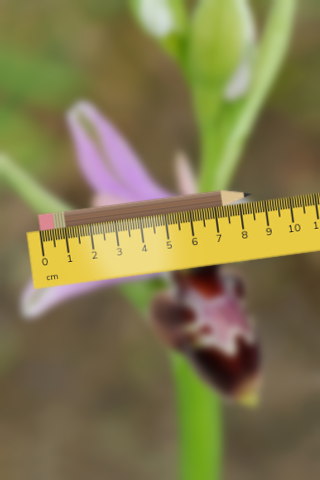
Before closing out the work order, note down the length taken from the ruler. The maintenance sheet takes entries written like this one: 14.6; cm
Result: 8.5; cm
